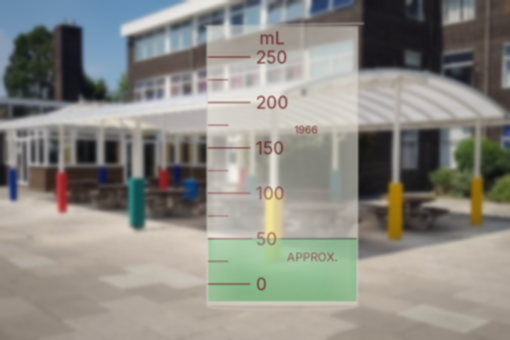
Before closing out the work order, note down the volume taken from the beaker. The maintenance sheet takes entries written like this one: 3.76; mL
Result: 50; mL
